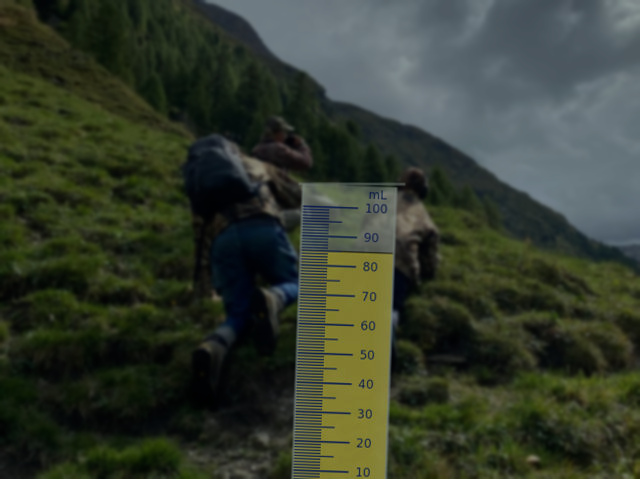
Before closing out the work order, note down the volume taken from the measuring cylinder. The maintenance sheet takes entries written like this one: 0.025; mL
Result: 85; mL
